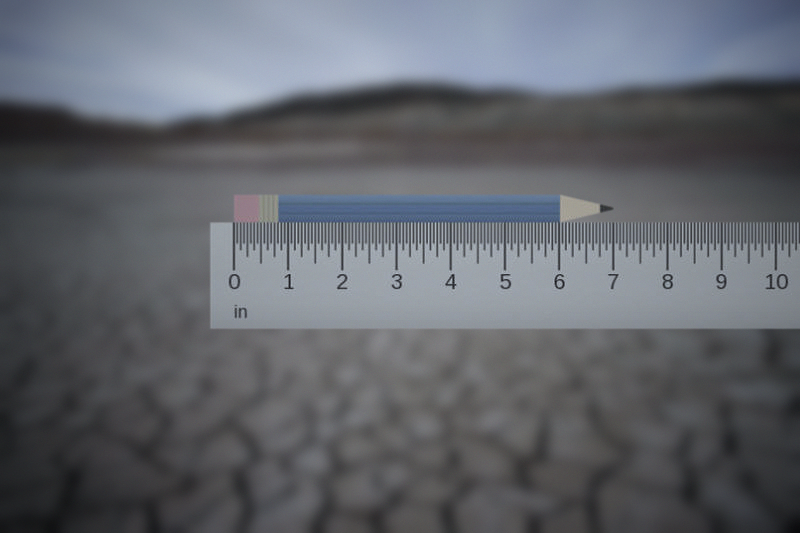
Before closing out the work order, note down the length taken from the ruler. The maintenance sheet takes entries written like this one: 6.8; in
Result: 7; in
